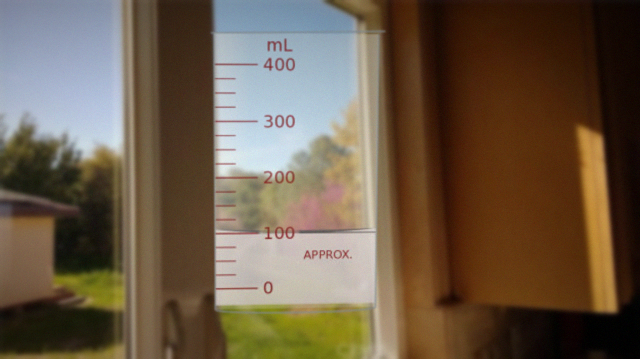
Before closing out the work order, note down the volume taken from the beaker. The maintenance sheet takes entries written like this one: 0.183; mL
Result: 100; mL
